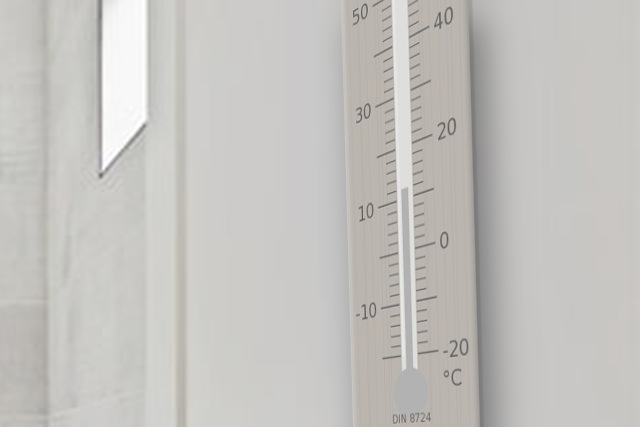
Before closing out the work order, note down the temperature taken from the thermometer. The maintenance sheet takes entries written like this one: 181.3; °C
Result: 12; °C
